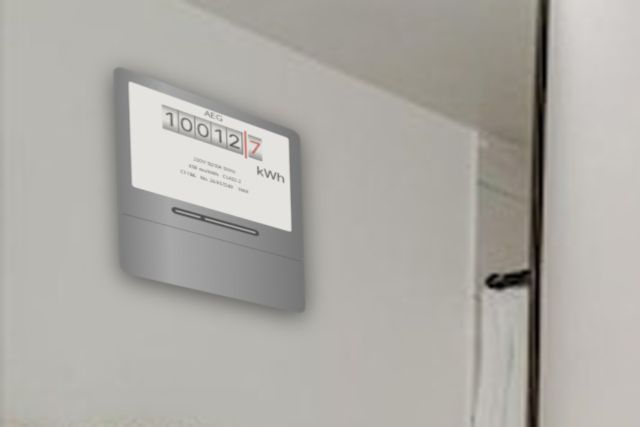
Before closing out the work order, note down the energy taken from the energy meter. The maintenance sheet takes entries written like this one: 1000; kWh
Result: 10012.7; kWh
